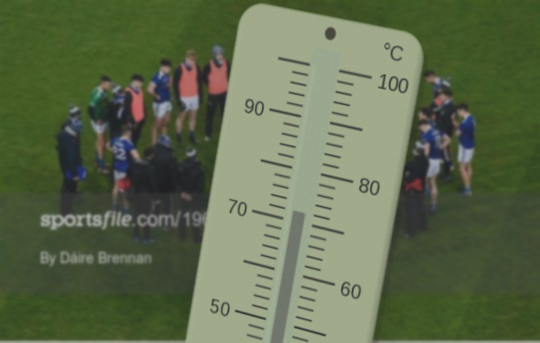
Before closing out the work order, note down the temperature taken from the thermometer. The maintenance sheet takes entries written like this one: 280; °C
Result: 72; °C
